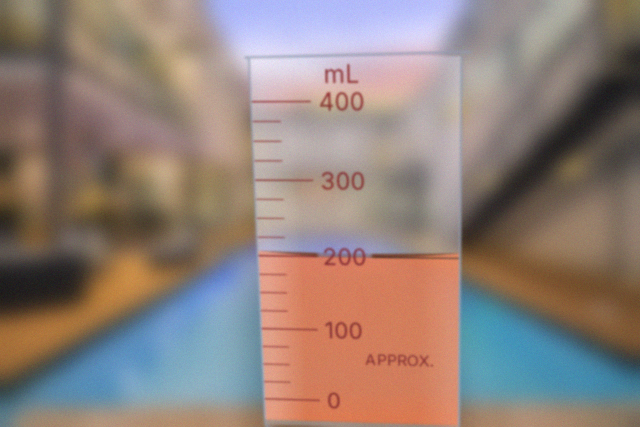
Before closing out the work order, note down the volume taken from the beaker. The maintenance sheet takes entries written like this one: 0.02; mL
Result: 200; mL
